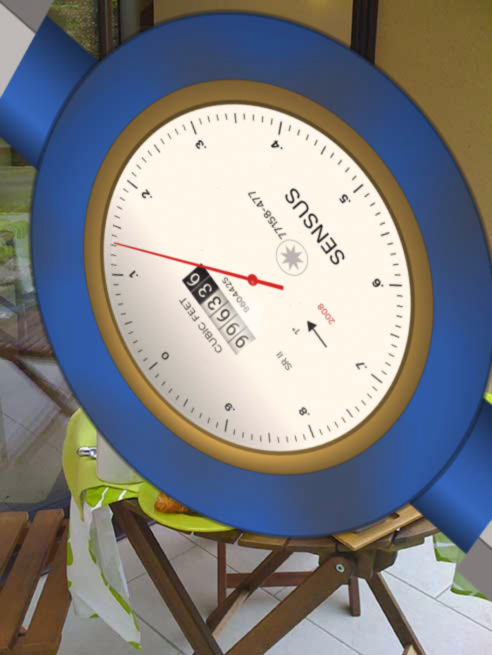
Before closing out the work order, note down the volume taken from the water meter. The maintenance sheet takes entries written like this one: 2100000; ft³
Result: 996336.13; ft³
